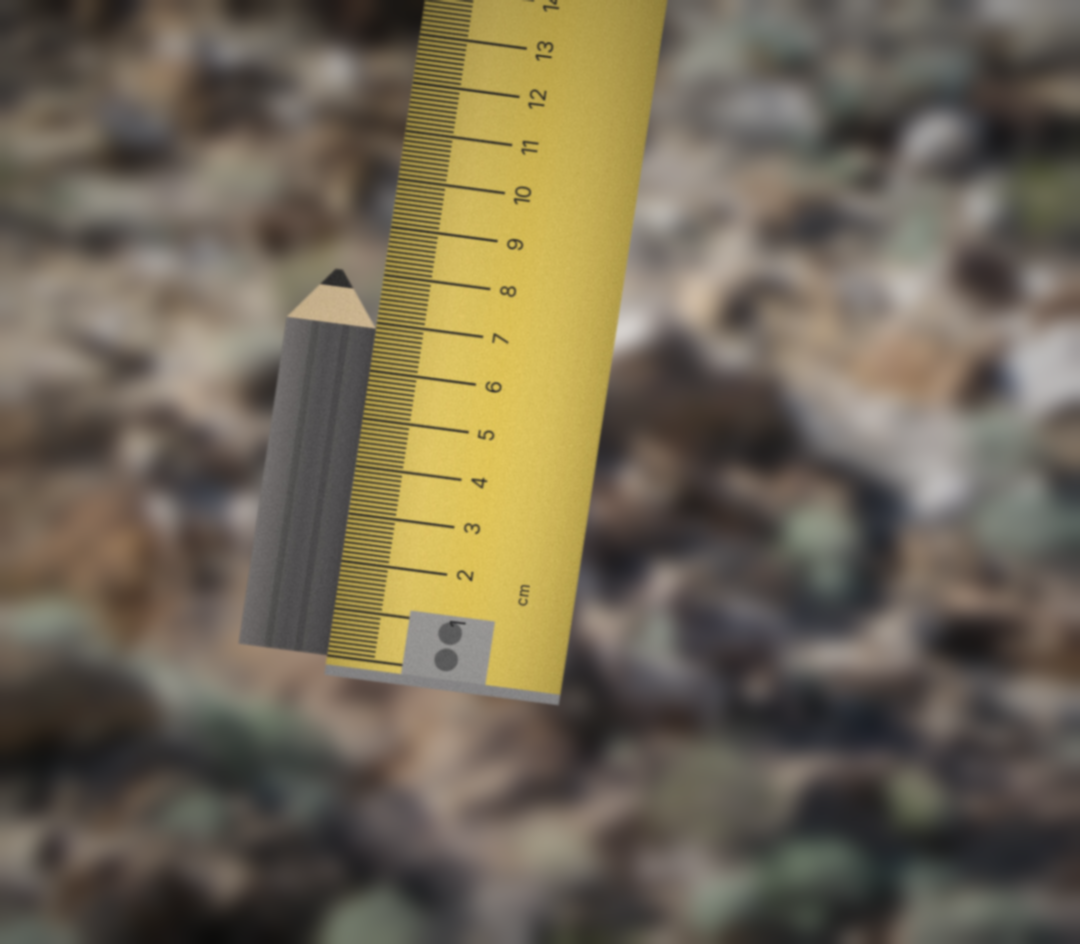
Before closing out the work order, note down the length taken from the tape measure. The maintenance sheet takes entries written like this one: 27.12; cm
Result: 8; cm
